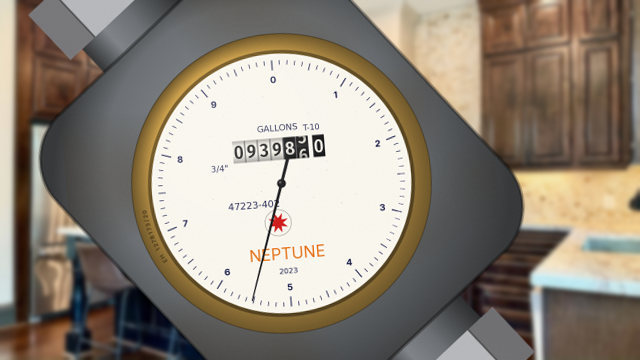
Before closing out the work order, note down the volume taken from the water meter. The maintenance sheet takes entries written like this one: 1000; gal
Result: 939855.5; gal
